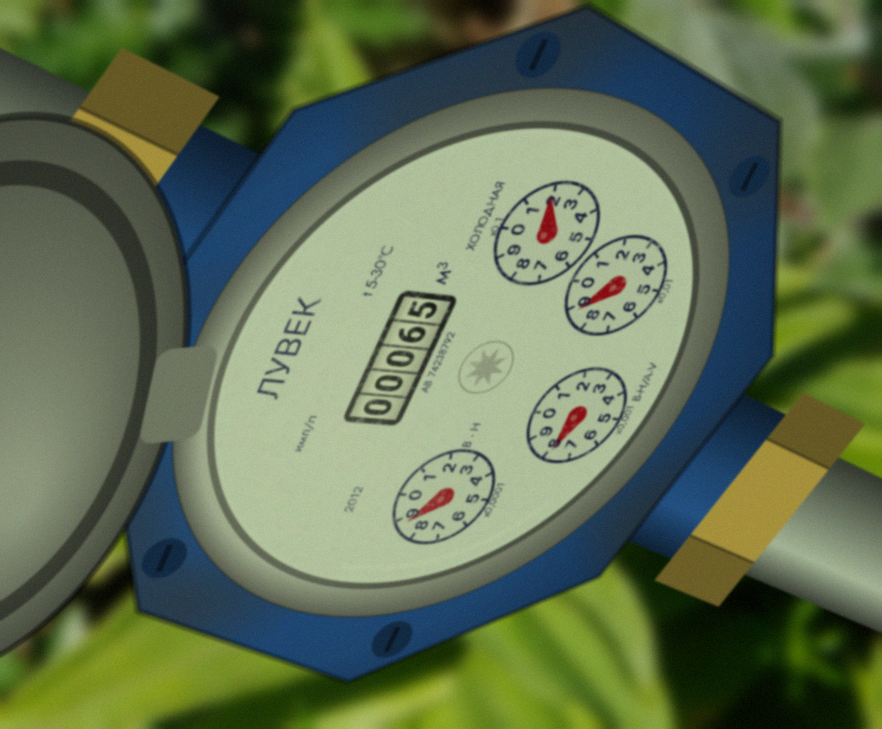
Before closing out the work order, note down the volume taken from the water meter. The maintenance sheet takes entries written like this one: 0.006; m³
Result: 65.1878; m³
